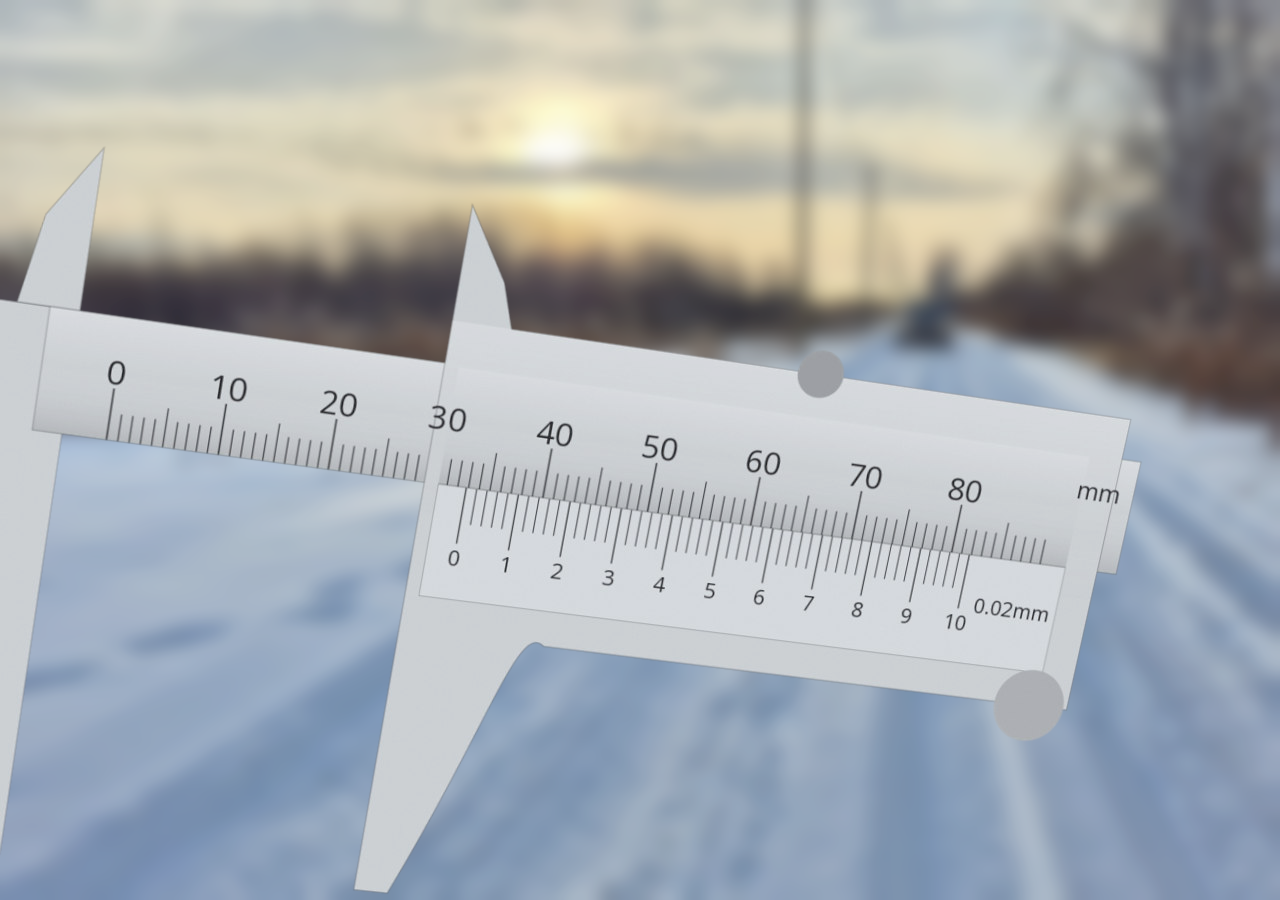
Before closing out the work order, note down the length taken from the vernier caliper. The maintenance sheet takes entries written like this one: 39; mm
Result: 32.8; mm
